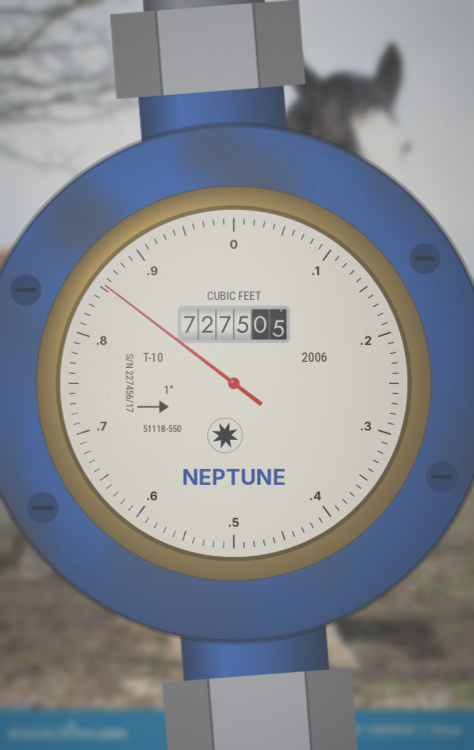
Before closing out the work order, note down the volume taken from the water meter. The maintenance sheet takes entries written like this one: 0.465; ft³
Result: 727504.85; ft³
